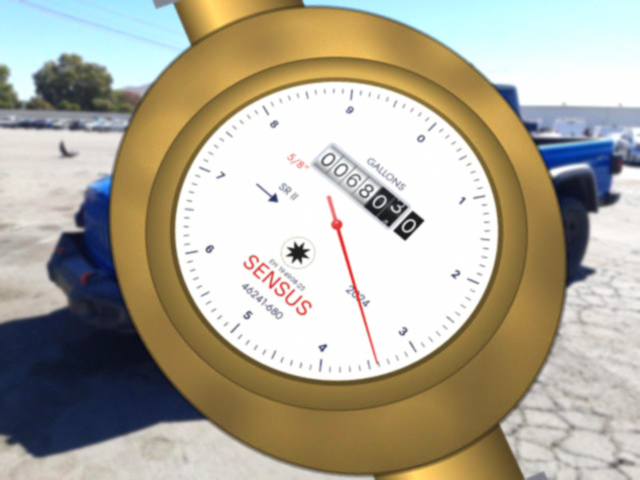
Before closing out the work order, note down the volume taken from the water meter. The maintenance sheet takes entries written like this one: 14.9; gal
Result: 68033.4; gal
